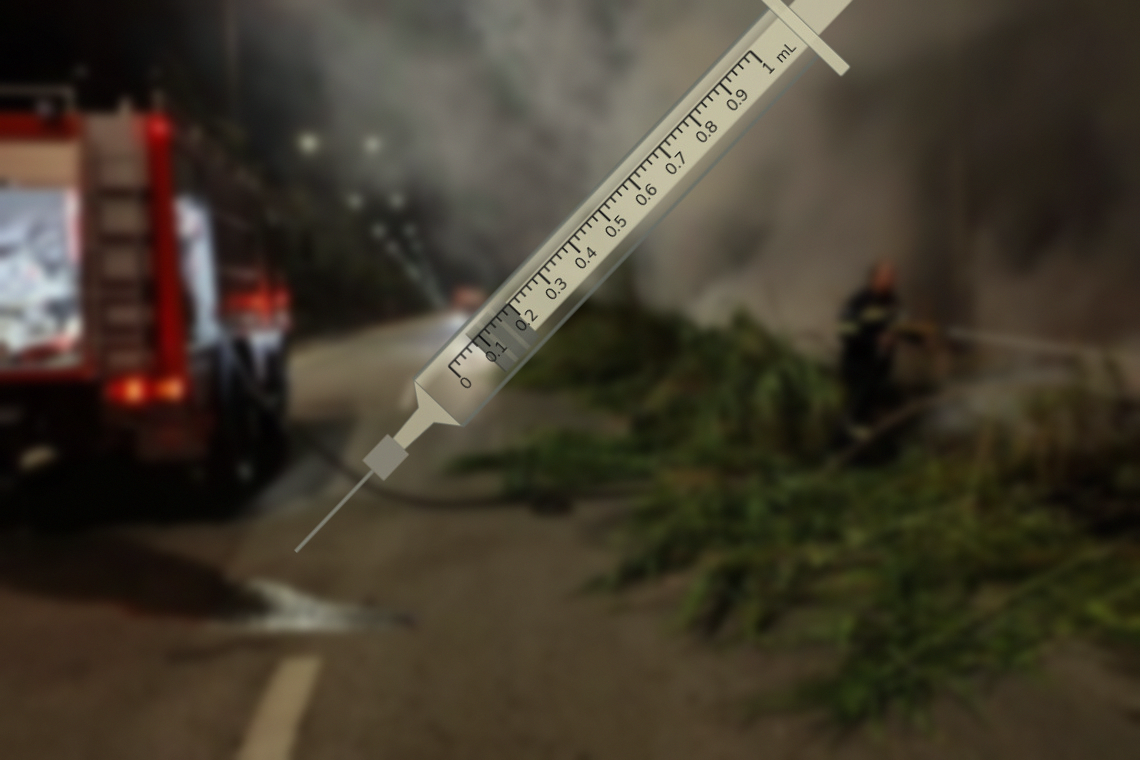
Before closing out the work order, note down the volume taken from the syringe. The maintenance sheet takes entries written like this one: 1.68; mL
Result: 0.08; mL
